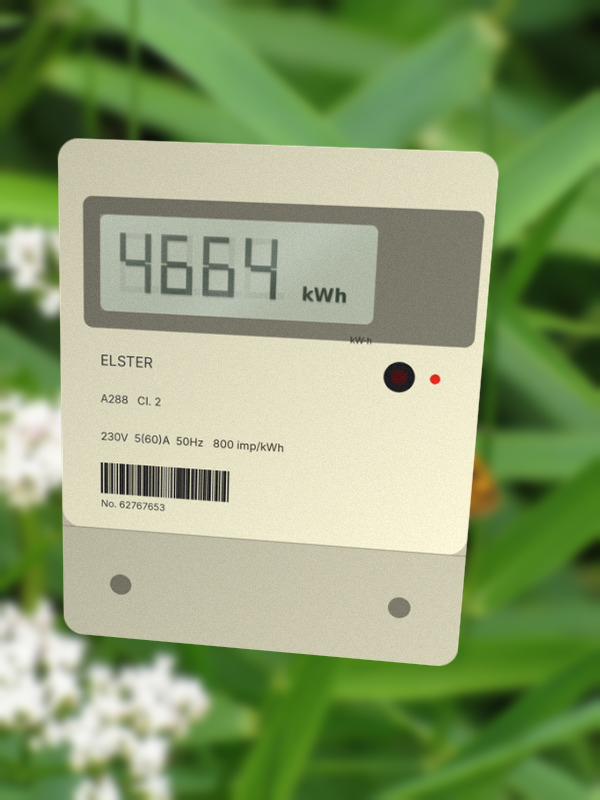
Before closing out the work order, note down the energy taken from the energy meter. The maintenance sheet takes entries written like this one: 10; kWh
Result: 4664; kWh
